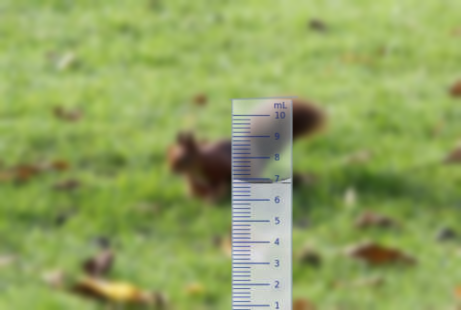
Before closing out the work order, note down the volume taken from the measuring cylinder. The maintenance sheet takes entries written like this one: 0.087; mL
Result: 6.8; mL
